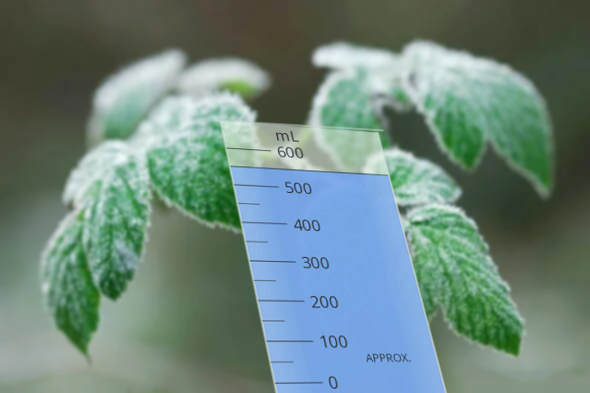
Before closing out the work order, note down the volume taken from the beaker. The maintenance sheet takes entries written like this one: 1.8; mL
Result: 550; mL
